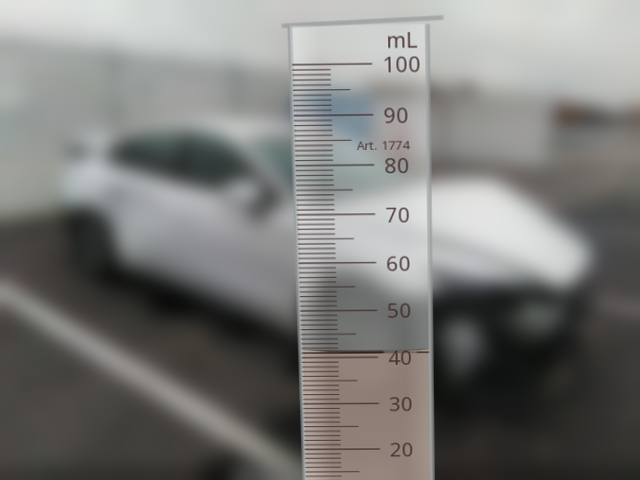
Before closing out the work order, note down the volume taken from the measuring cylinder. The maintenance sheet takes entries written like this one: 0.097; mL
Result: 41; mL
